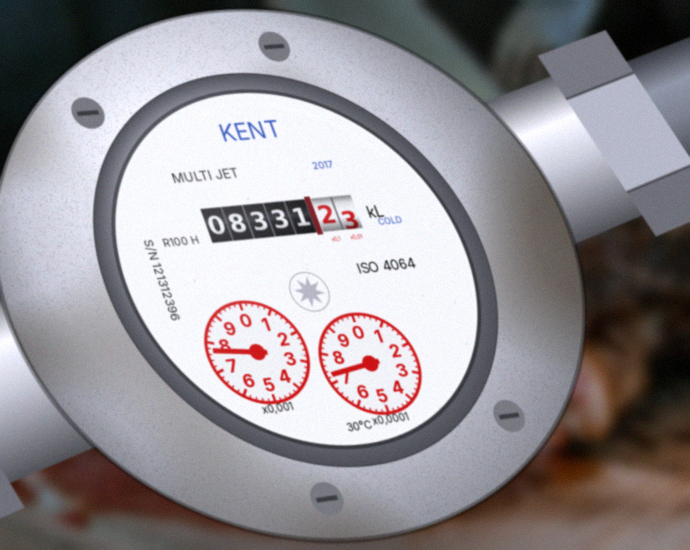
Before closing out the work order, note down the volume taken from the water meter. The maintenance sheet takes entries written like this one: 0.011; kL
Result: 8331.2277; kL
